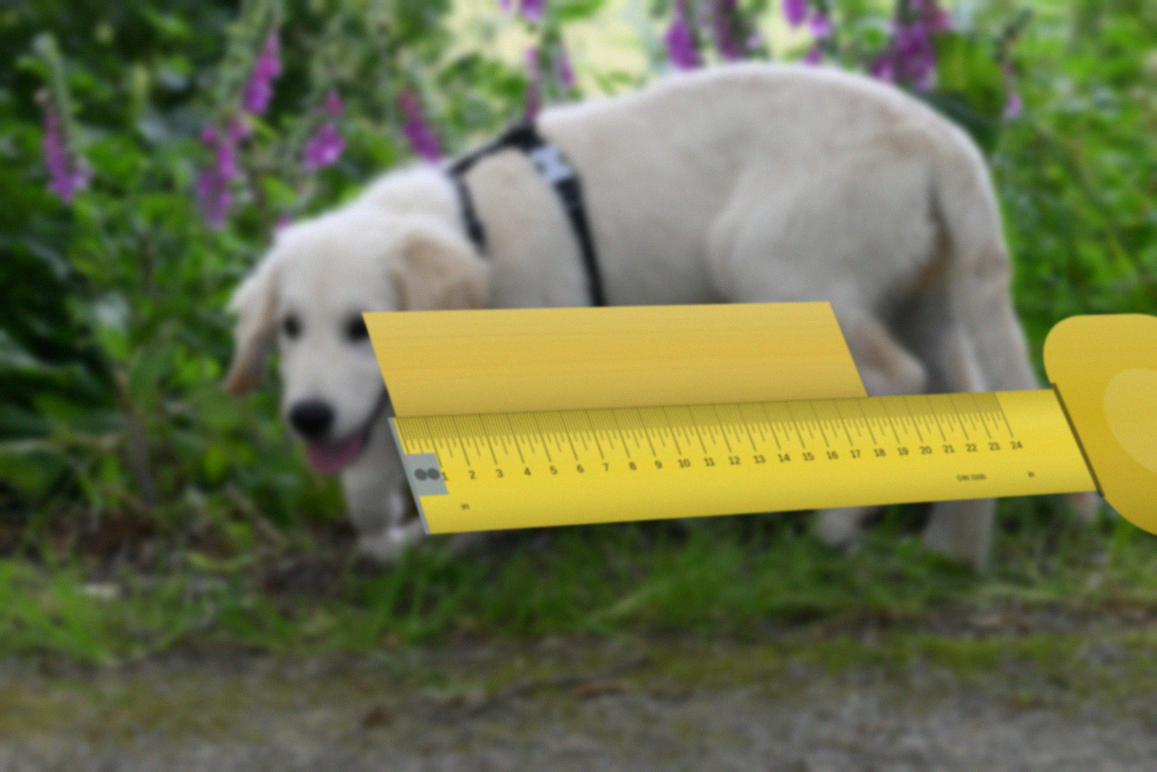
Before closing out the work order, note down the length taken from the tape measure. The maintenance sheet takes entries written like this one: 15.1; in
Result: 18.5; in
